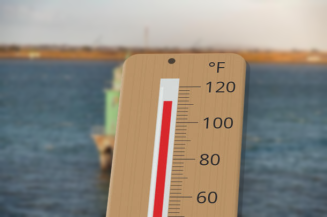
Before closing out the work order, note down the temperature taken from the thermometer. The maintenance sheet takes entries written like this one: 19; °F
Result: 112; °F
